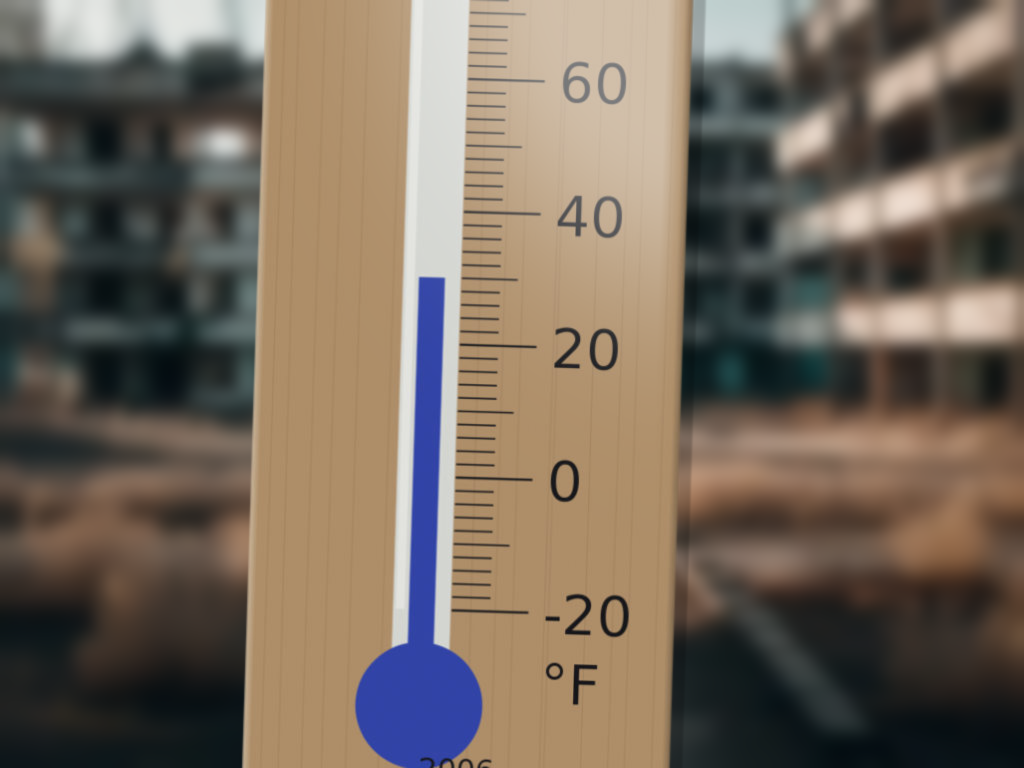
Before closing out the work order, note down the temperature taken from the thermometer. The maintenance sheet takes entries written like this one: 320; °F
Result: 30; °F
